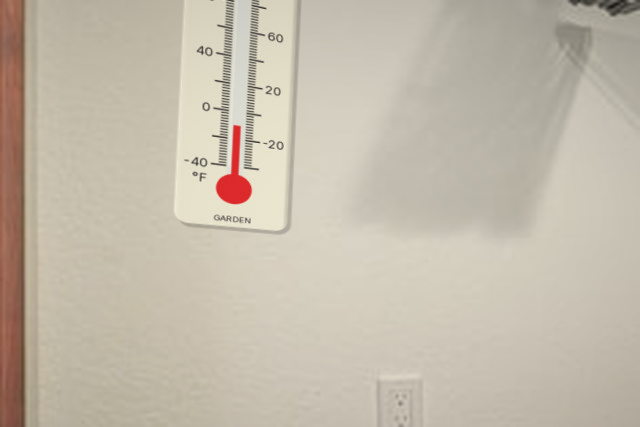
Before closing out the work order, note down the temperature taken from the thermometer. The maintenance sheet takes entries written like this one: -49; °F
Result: -10; °F
